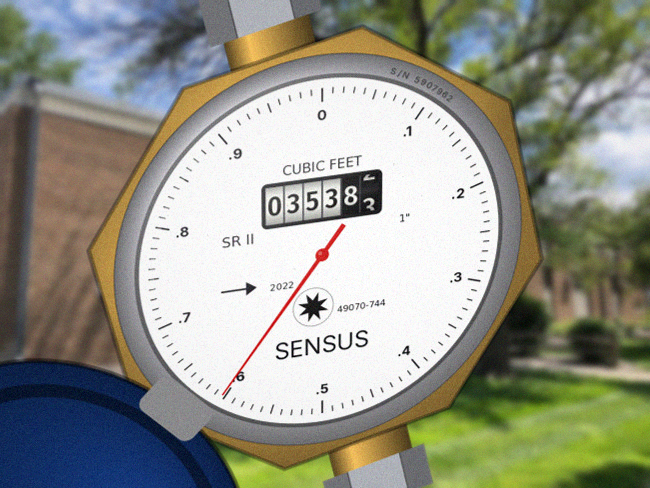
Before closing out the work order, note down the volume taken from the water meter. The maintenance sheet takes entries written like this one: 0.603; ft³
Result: 35382.60; ft³
